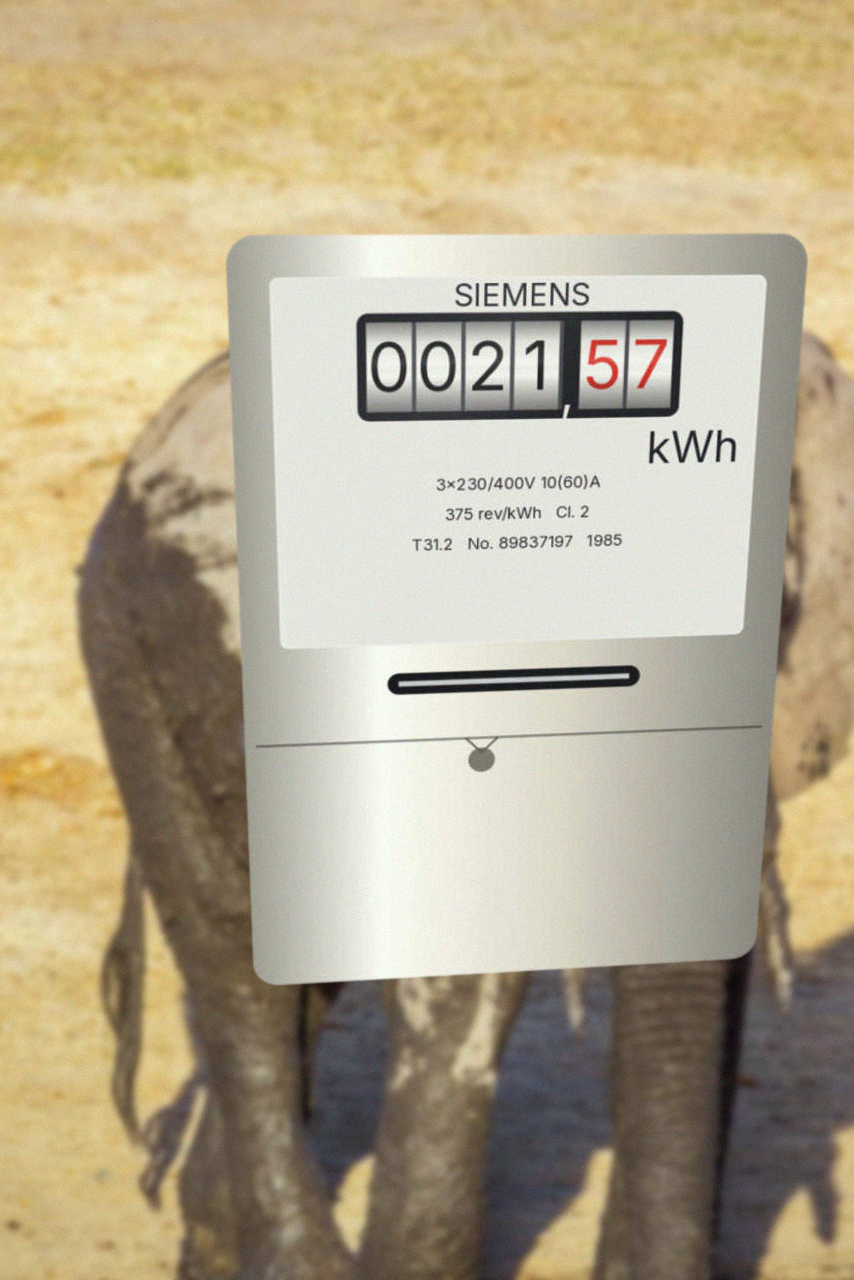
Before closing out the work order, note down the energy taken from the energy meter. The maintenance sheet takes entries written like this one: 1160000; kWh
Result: 21.57; kWh
